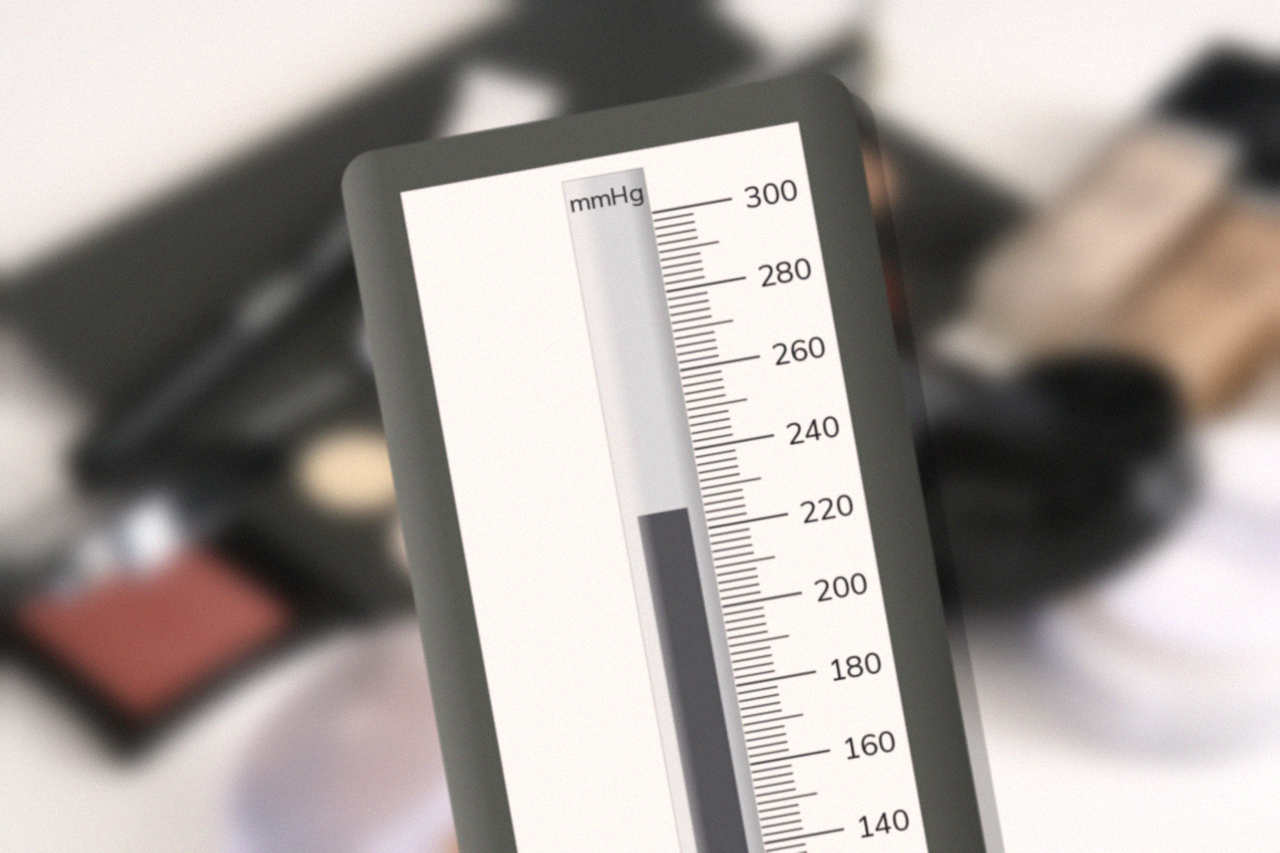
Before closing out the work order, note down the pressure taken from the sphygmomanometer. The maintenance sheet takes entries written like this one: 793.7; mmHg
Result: 226; mmHg
